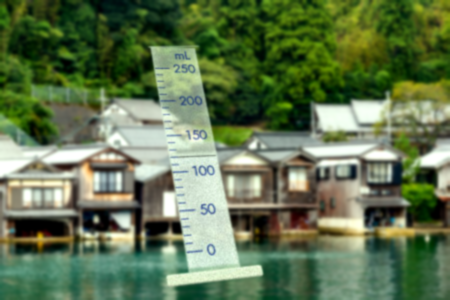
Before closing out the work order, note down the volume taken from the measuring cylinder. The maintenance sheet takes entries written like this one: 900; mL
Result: 120; mL
